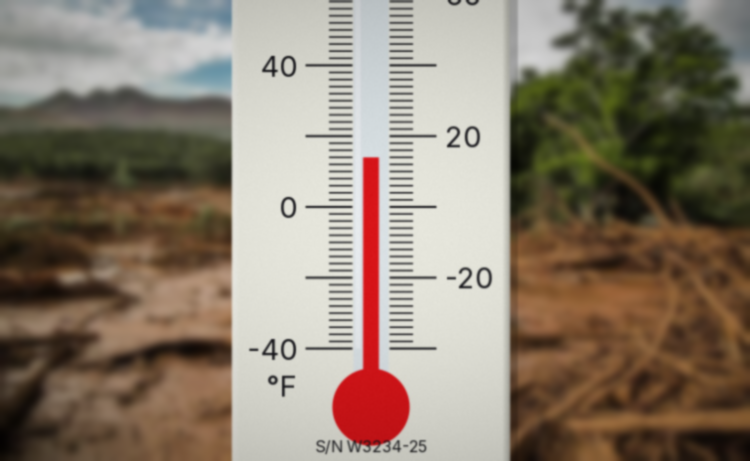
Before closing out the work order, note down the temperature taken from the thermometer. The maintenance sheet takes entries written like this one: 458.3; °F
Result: 14; °F
